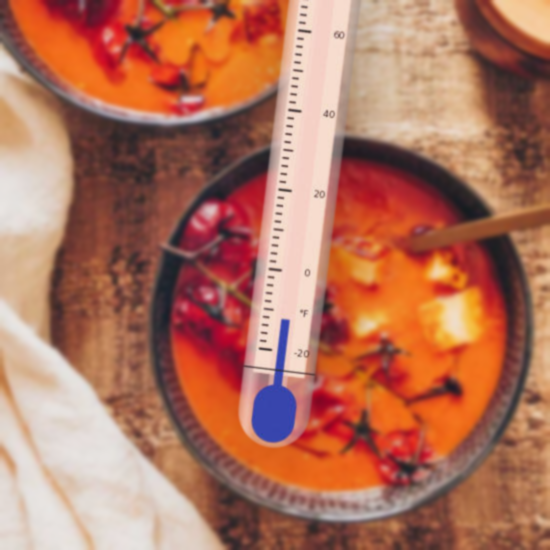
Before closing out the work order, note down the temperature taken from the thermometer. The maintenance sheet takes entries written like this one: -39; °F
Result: -12; °F
